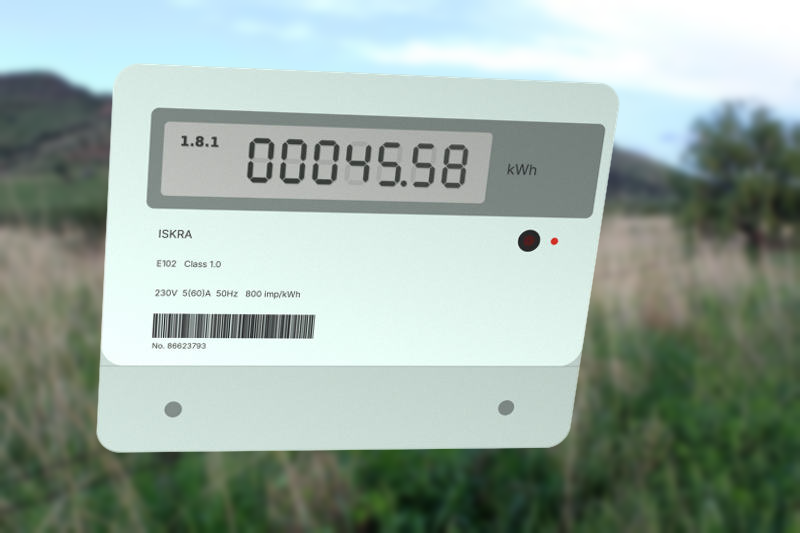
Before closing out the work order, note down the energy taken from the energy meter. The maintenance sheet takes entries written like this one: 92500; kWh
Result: 45.58; kWh
